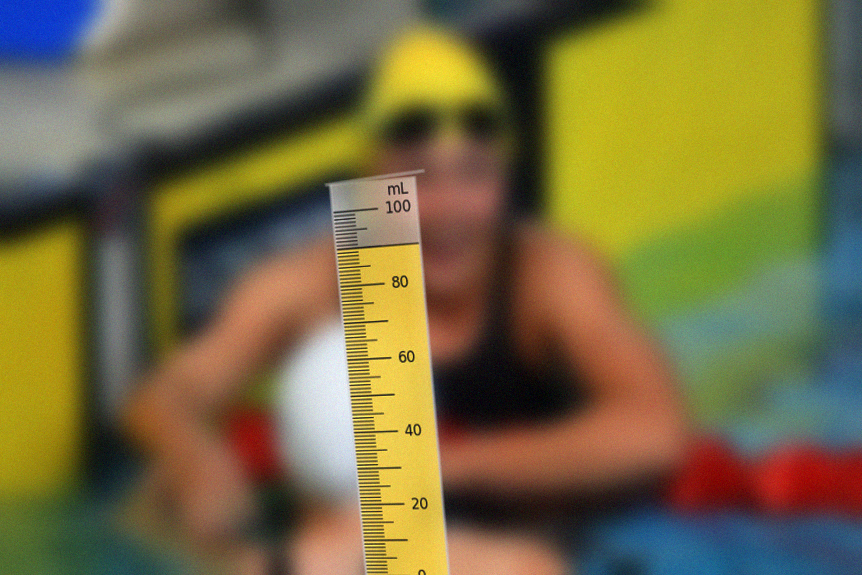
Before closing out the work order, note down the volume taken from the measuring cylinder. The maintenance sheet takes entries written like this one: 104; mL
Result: 90; mL
